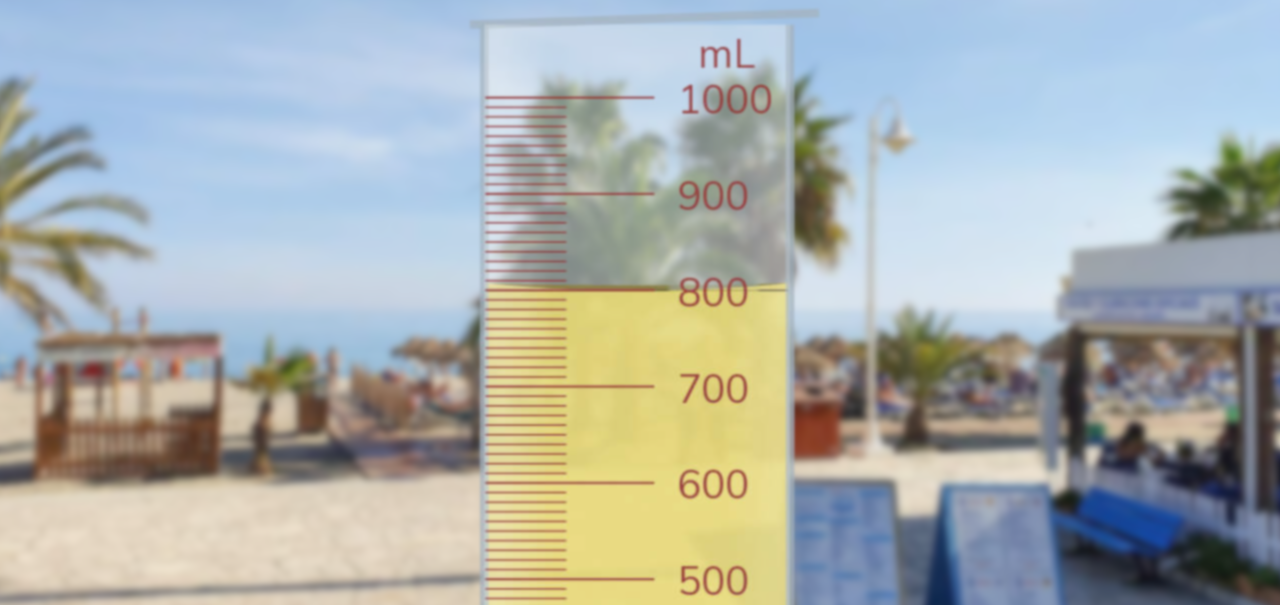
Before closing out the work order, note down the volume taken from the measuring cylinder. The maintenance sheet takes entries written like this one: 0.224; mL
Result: 800; mL
